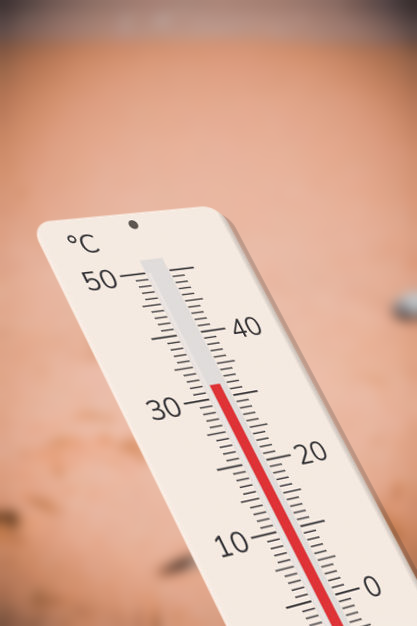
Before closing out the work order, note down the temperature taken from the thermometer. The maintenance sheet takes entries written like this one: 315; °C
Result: 32; °C
